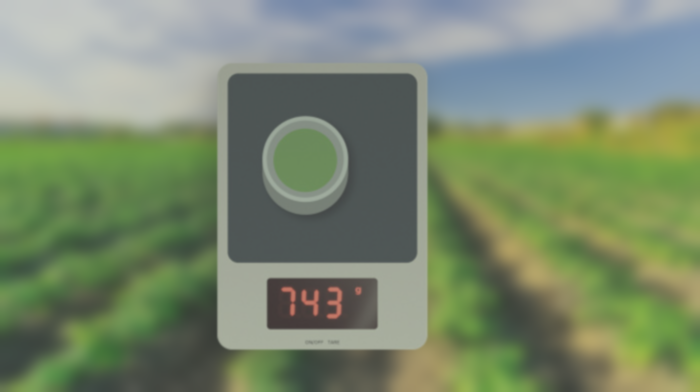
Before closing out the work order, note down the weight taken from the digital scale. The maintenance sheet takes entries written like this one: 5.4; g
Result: 743; g
